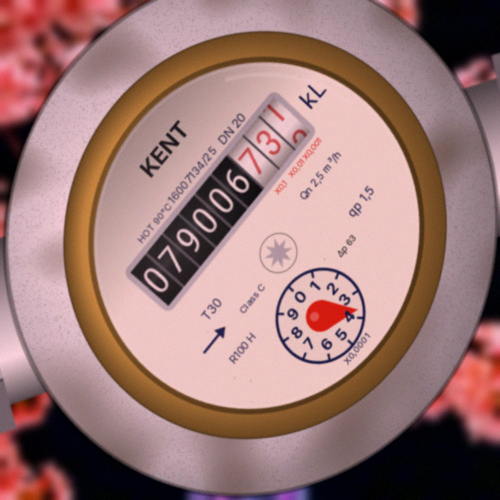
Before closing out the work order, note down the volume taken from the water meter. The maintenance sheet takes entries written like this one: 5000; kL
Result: 79006.7313; kL
